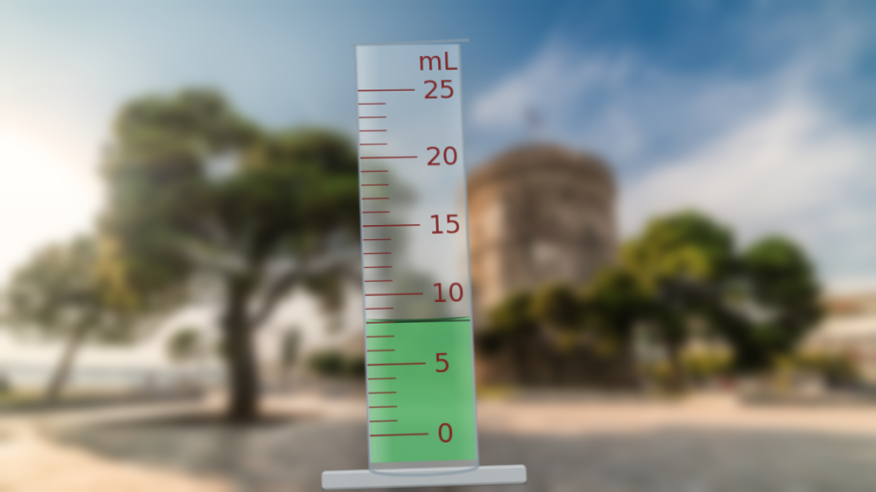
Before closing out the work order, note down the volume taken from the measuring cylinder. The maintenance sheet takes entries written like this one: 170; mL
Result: 8; mL
